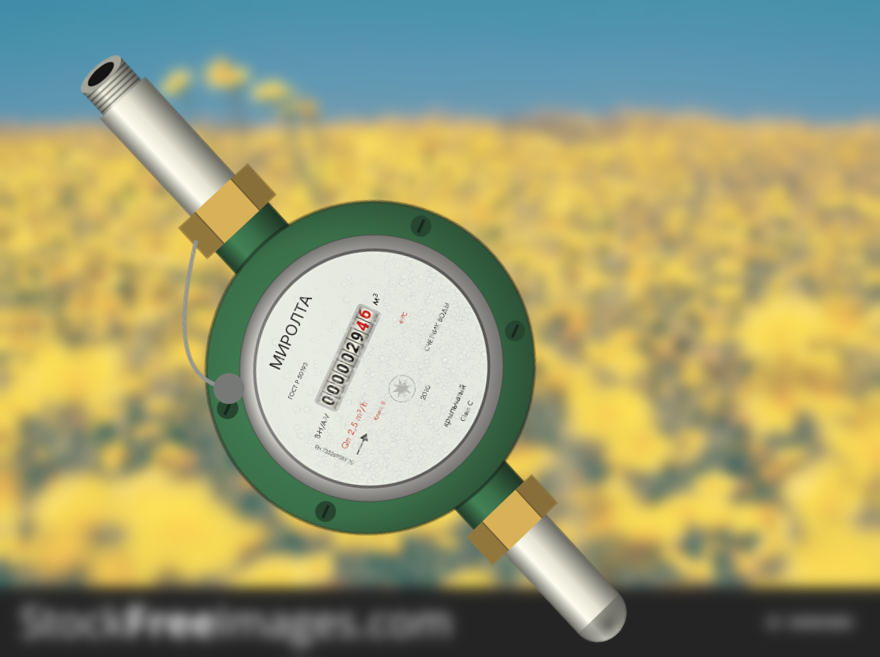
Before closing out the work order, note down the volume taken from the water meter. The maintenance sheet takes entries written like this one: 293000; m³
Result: 29.46; m³
